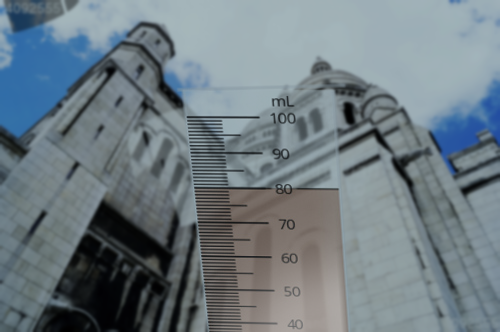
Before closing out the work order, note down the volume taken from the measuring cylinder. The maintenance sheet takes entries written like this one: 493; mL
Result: 80; mL
